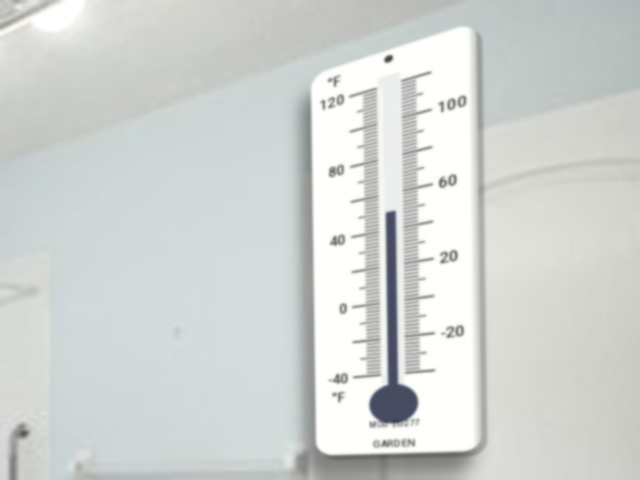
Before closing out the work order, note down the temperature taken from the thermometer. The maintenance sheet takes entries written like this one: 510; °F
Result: 50; °F
